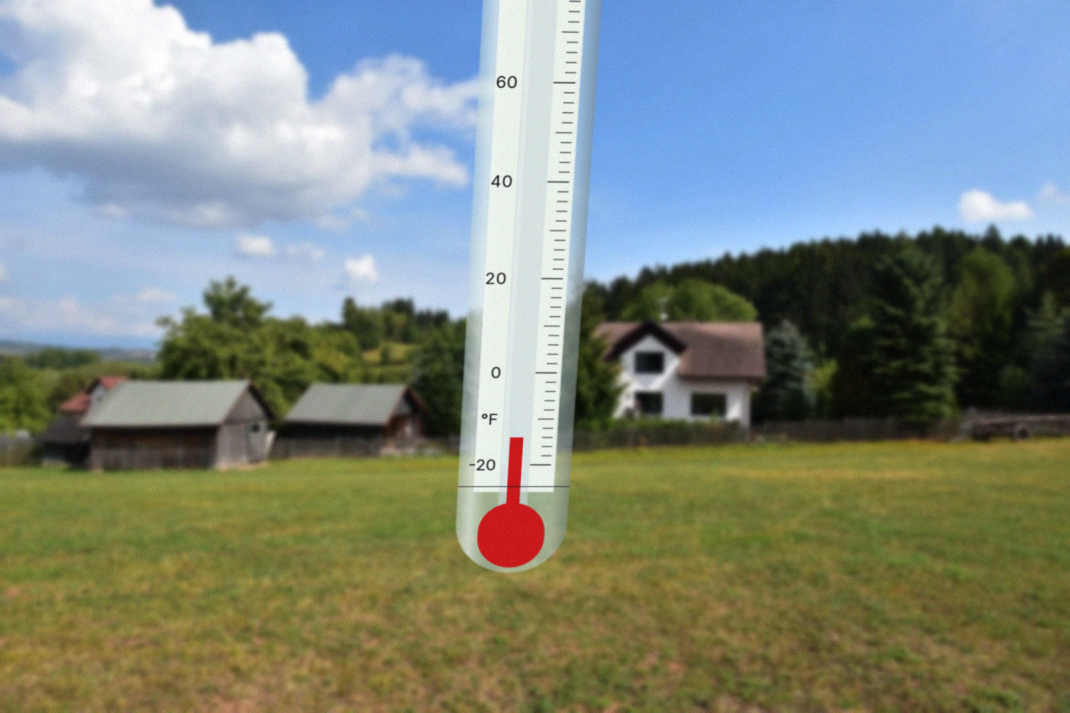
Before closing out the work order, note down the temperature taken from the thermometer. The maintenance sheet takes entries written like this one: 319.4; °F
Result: -14; °F
